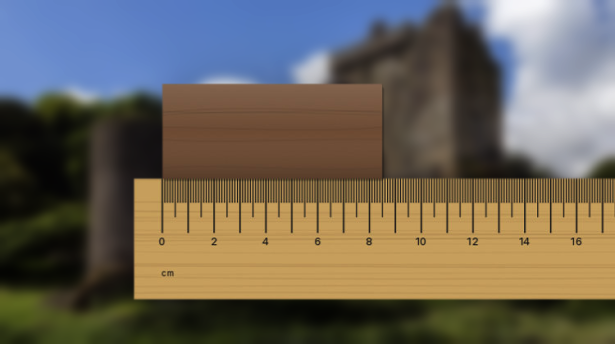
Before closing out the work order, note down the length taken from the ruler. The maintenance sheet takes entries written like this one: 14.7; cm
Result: 8.5; cm
